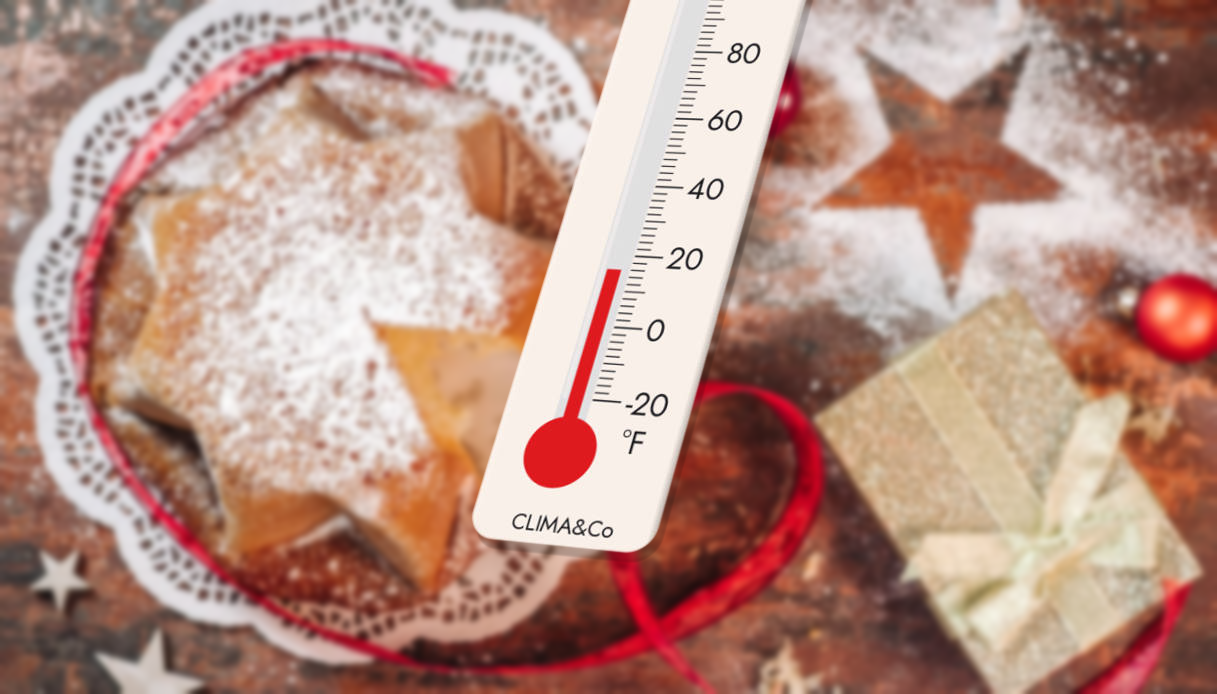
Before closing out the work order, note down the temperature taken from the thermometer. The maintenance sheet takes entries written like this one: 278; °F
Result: 16; °F
